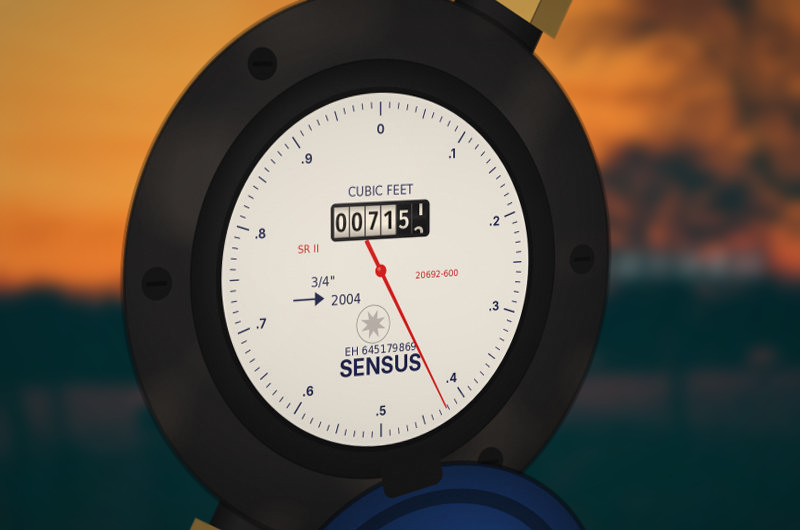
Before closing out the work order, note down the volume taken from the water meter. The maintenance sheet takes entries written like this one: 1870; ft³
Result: 7151.42; ft³
